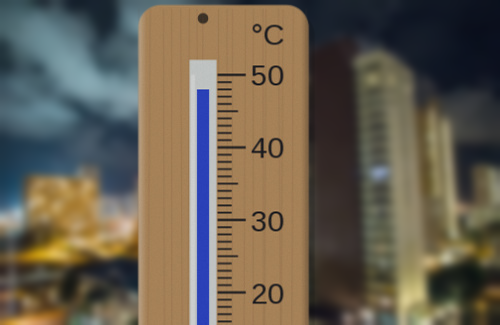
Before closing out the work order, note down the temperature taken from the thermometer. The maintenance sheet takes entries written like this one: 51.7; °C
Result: 48; °C
